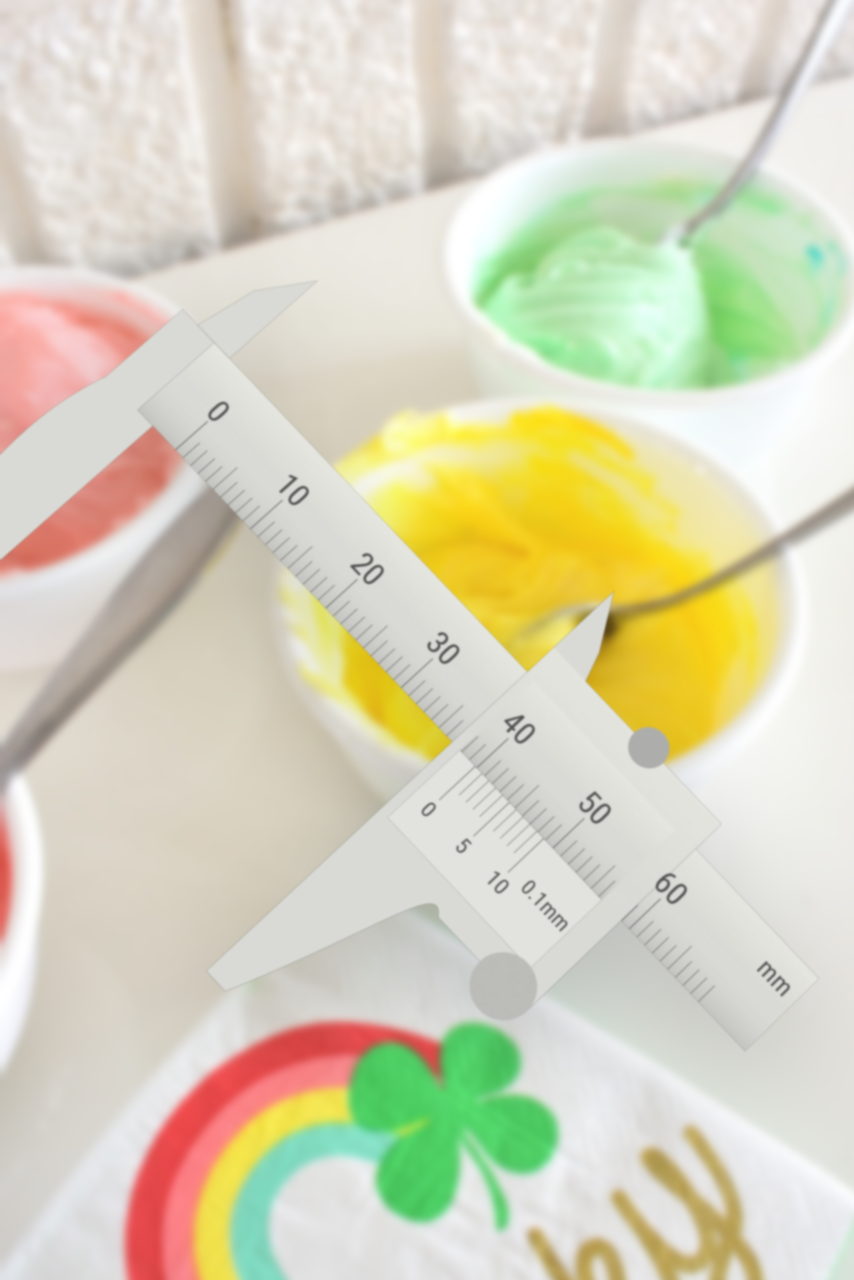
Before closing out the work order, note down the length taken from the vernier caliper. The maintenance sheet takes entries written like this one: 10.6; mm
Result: 39.8; mm
